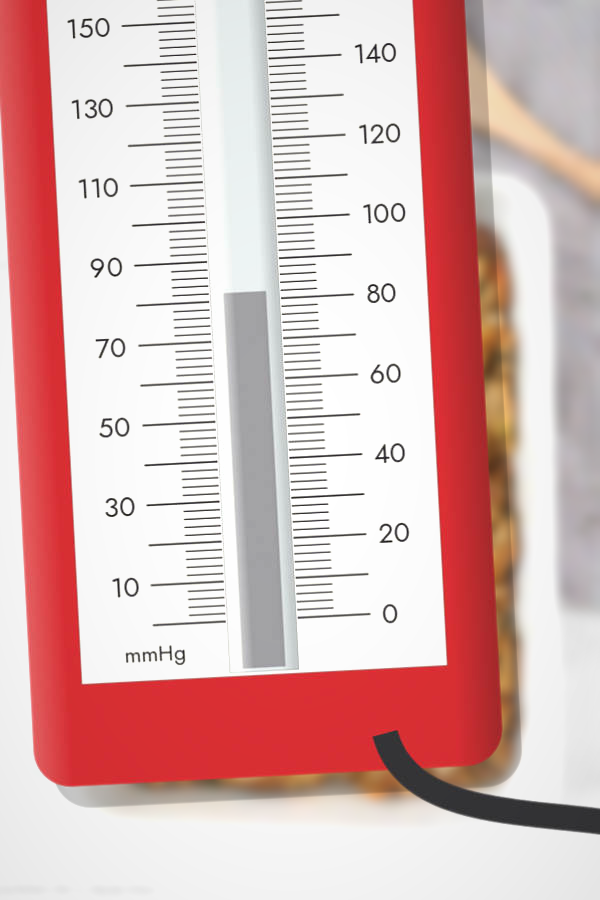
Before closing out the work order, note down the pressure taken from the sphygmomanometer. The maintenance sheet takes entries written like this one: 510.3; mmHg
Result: 82; mmHg
